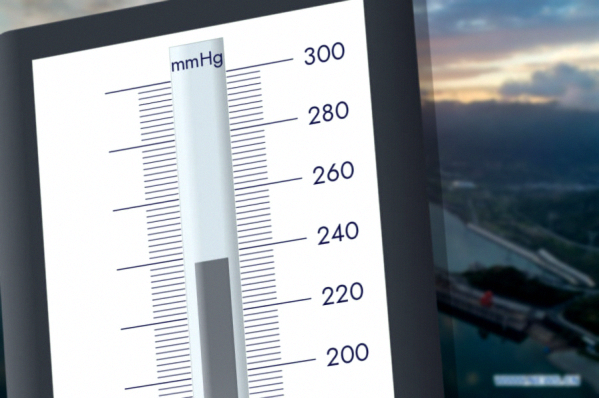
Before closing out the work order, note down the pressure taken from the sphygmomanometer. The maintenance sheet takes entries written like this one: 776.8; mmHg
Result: 238; mmHg
